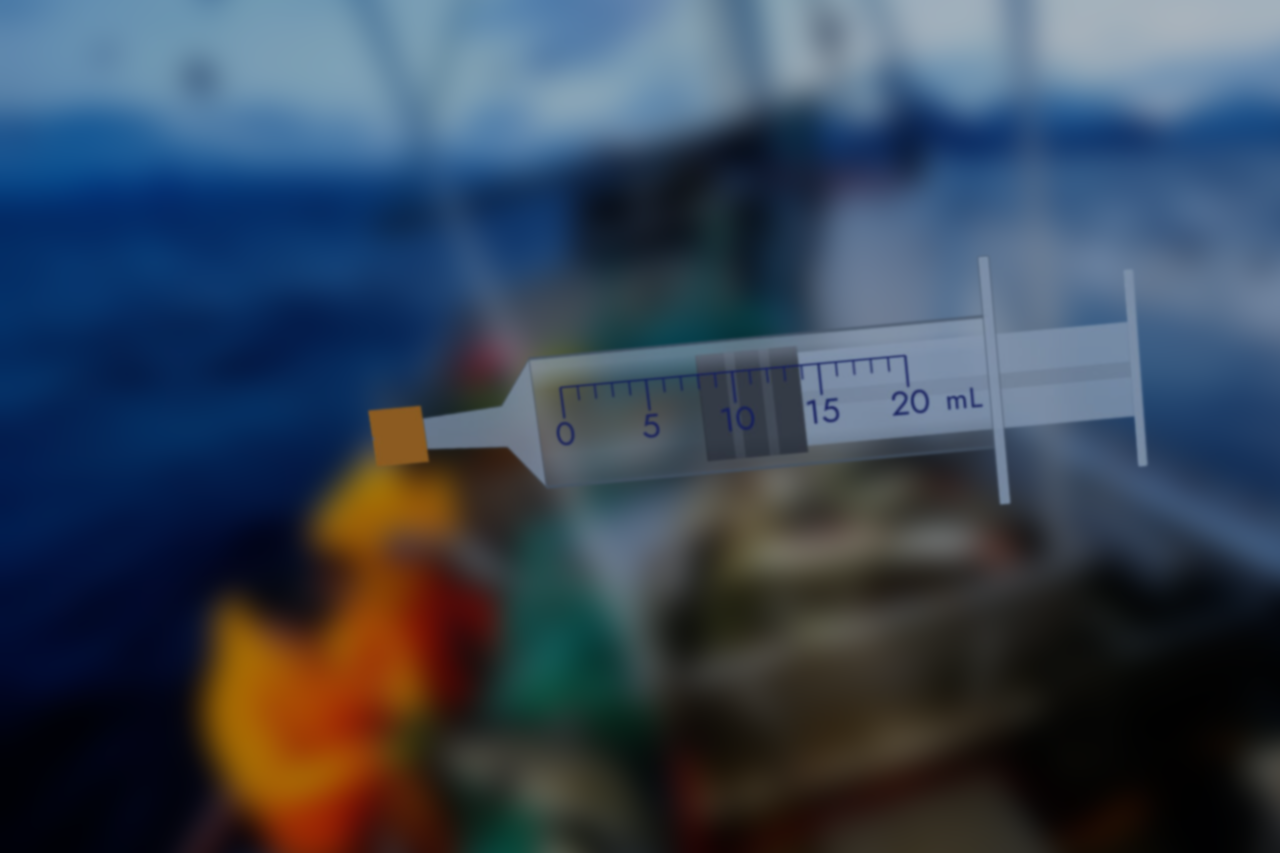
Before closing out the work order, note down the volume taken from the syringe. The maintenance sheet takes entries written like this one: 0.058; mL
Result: 8; mL
